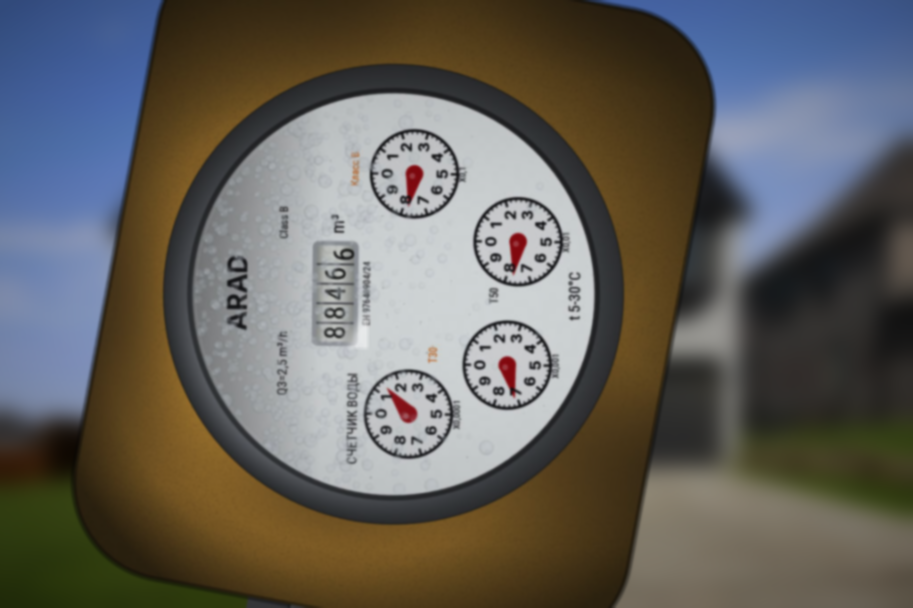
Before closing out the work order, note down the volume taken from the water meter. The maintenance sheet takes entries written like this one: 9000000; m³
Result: 88465.7771; m³
